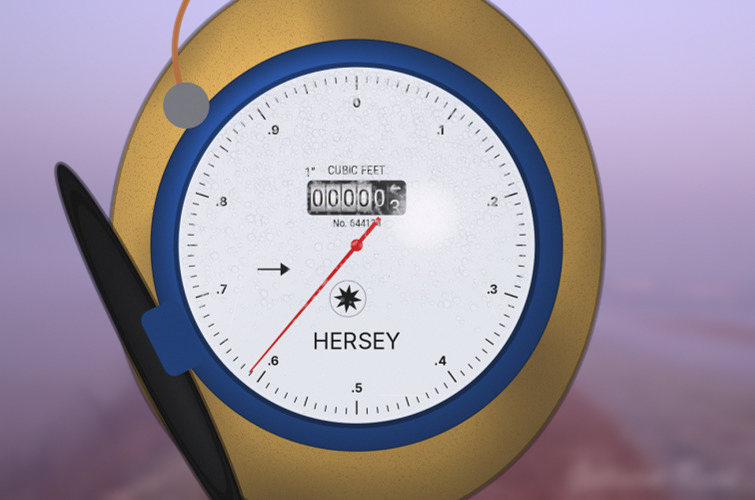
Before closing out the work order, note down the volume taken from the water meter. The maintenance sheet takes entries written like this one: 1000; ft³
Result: 2.61; ft³
